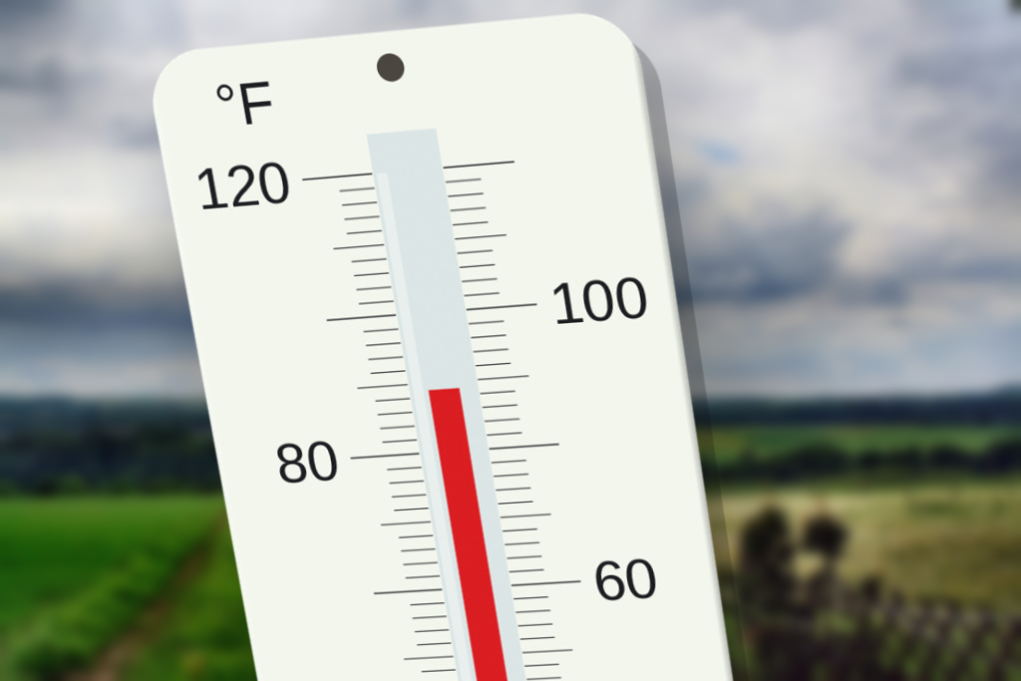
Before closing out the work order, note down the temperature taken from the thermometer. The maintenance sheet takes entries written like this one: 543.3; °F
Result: 89; °F
